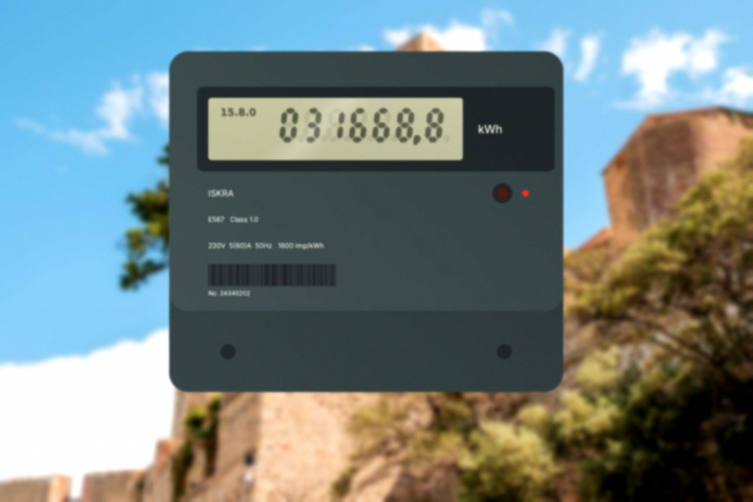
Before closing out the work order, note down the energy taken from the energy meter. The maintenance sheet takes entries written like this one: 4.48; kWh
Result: 31668.8; kWh
